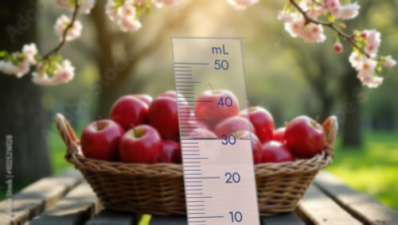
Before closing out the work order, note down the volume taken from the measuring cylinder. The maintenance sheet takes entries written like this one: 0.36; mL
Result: 30; mL
